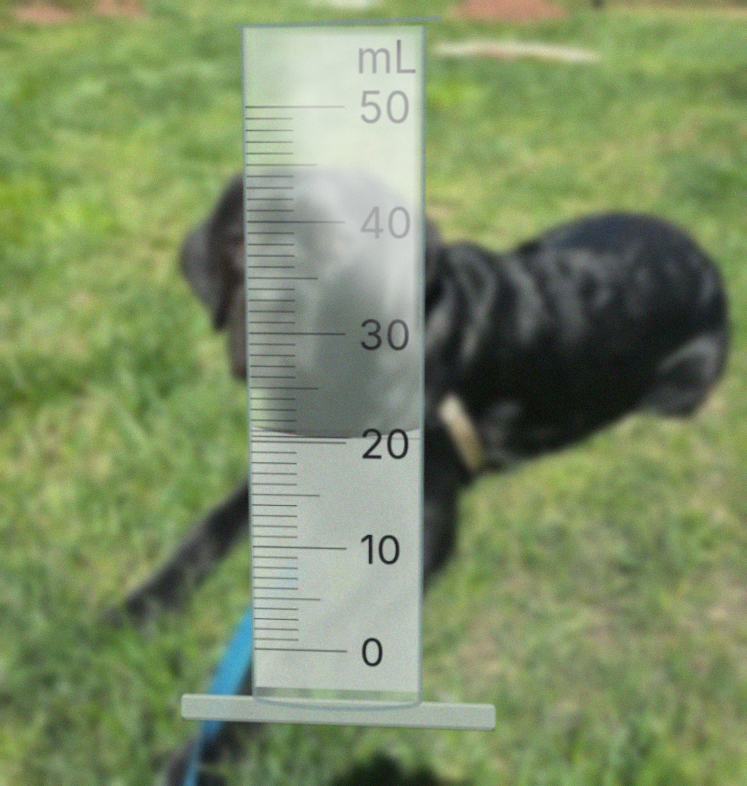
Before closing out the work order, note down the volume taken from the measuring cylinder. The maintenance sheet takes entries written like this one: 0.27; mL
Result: 20.5; mL
